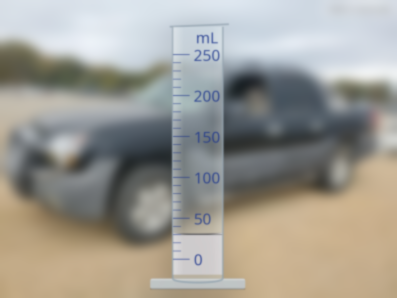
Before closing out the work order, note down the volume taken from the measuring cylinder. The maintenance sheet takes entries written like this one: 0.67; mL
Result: 30; mL
